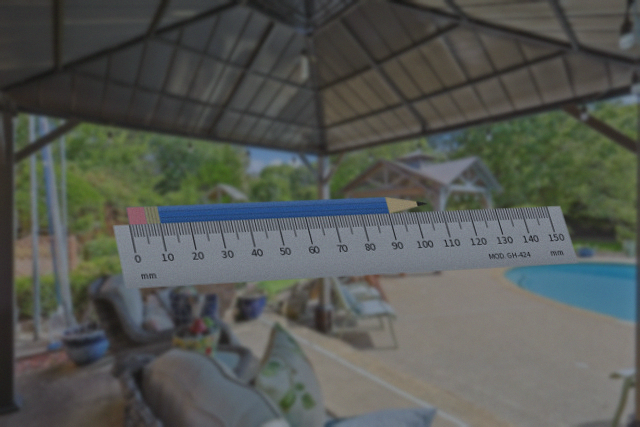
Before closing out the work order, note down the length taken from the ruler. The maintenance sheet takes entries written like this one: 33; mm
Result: 105; mm
